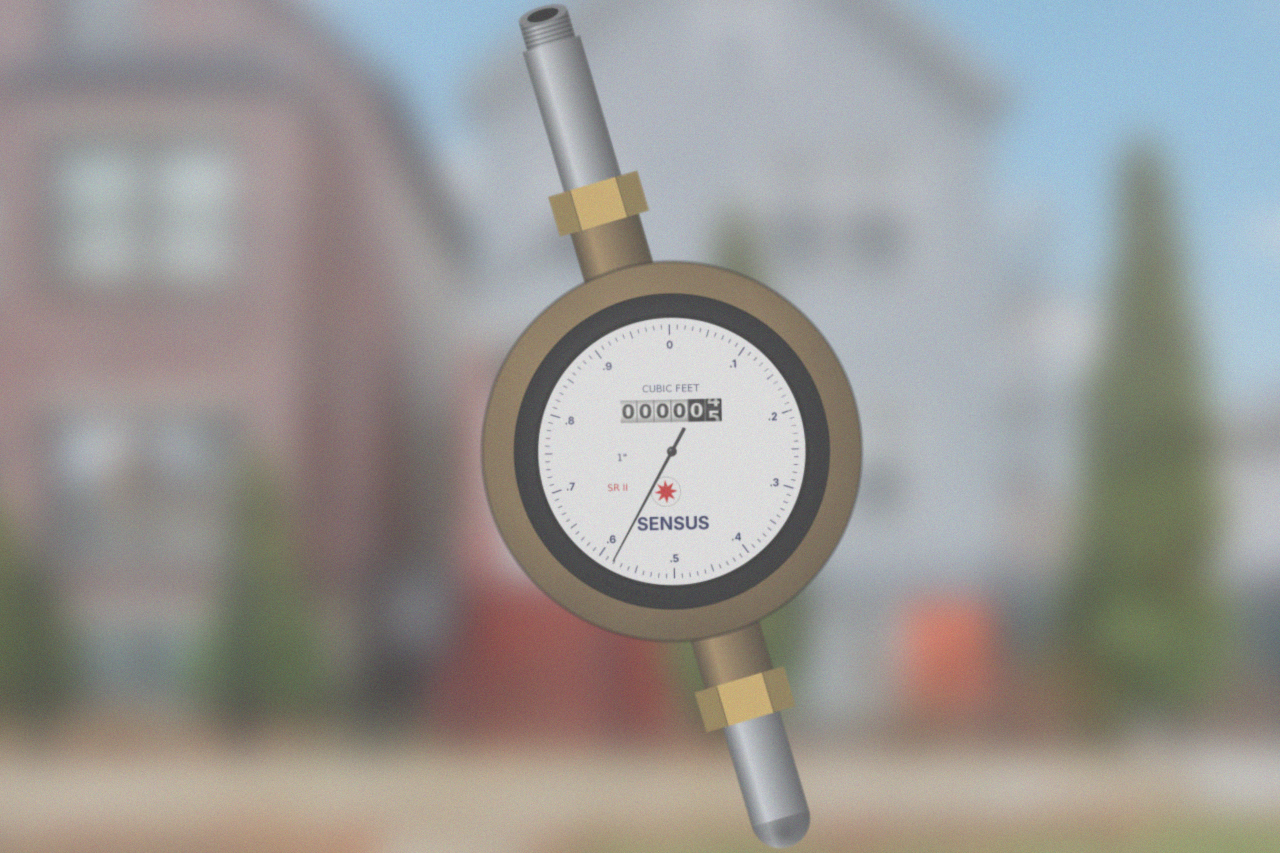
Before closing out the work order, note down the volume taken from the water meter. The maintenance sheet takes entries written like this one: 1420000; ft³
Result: 4.58; ft³
